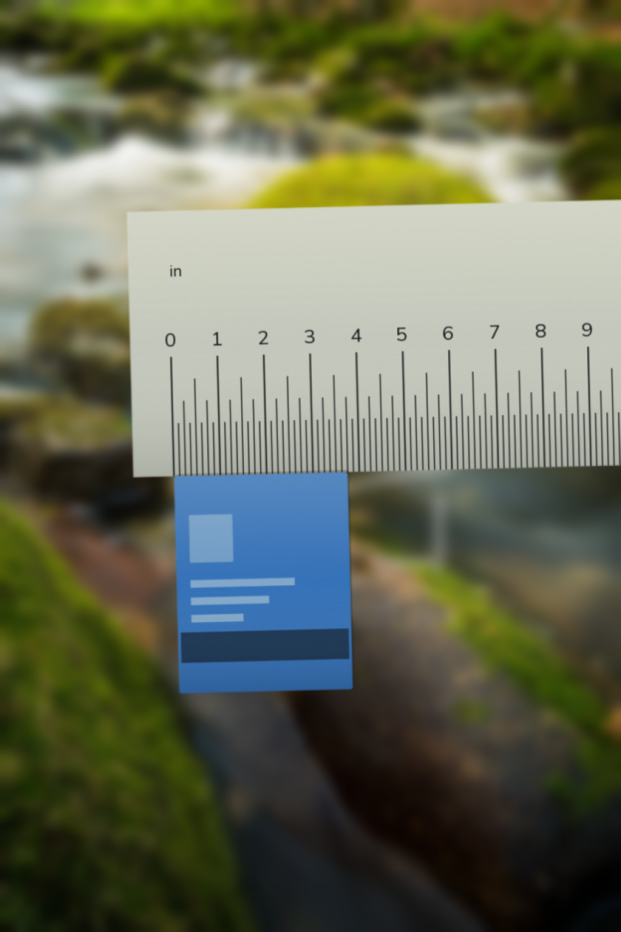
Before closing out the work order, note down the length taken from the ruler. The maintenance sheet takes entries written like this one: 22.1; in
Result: 3.75; in
